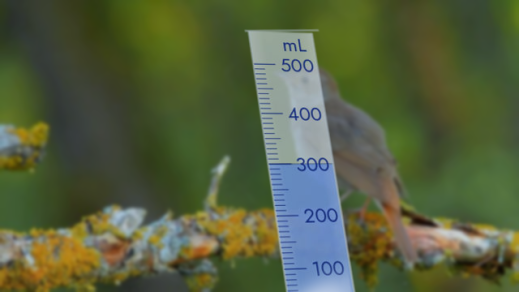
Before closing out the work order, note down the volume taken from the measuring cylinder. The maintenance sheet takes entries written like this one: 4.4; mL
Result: 300; mL
